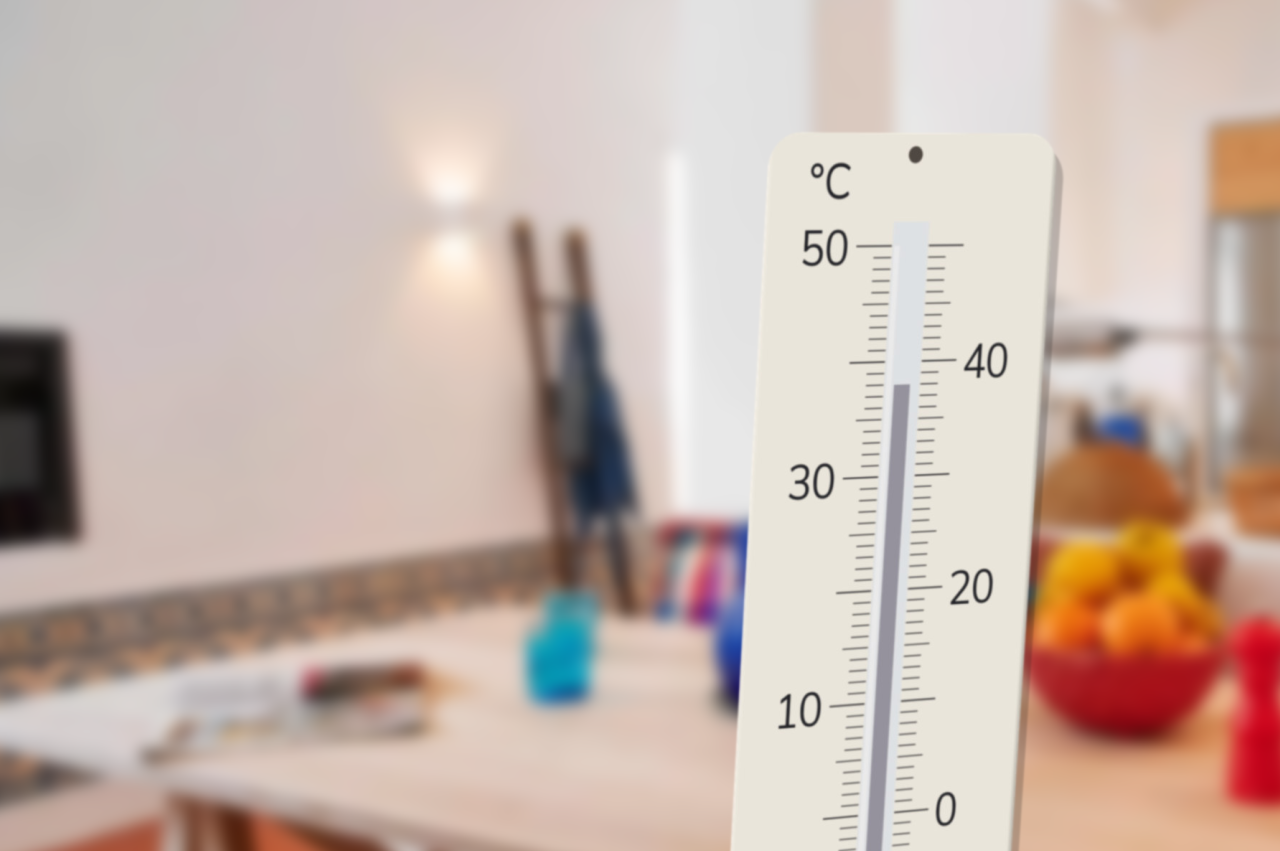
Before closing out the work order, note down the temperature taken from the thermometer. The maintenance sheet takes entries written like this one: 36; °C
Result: 38; °C
